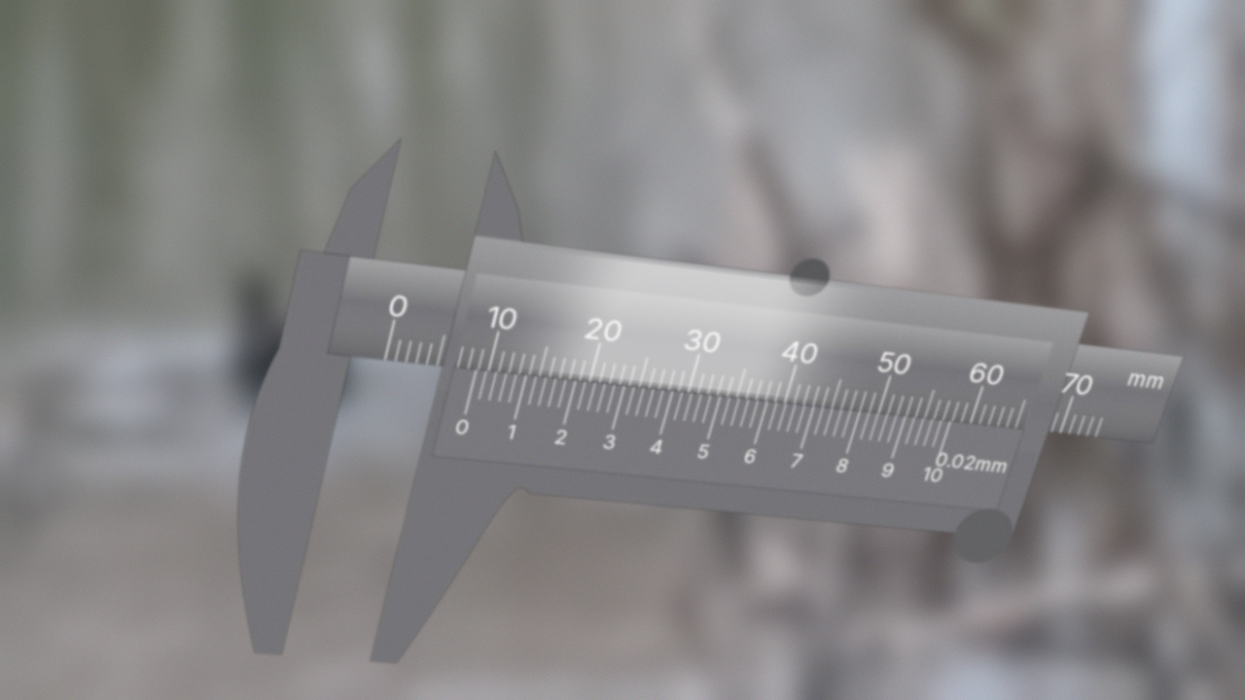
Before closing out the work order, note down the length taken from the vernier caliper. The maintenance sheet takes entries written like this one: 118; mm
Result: 8.8; mm
